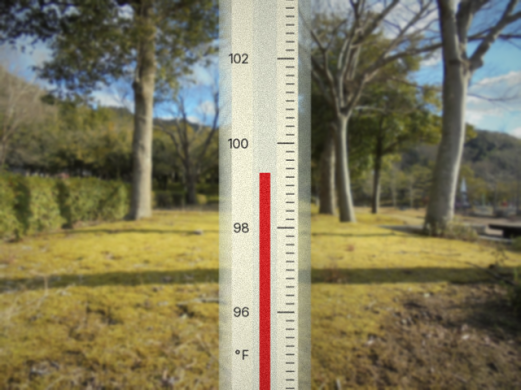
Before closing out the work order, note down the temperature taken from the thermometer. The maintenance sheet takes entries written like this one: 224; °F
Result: 99.3; °F
